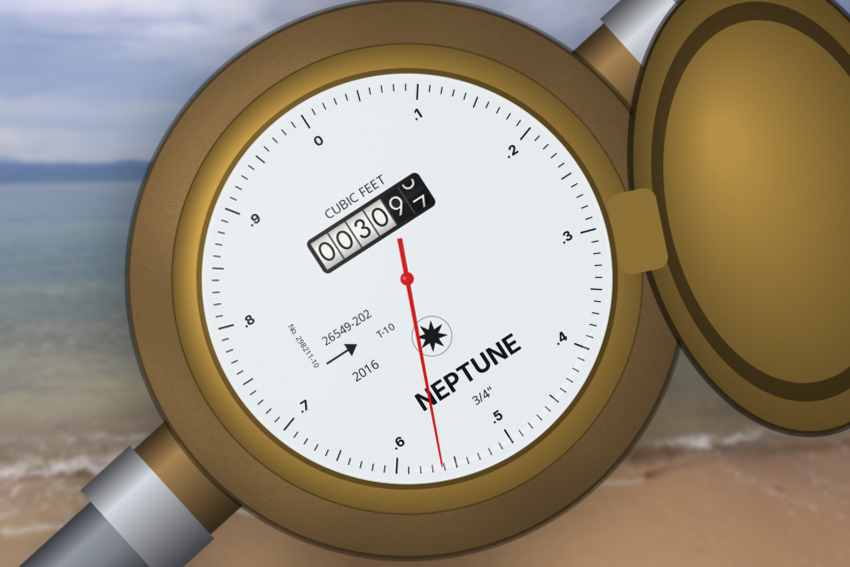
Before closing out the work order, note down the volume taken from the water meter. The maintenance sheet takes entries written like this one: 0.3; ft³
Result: 3096.56; ft³
